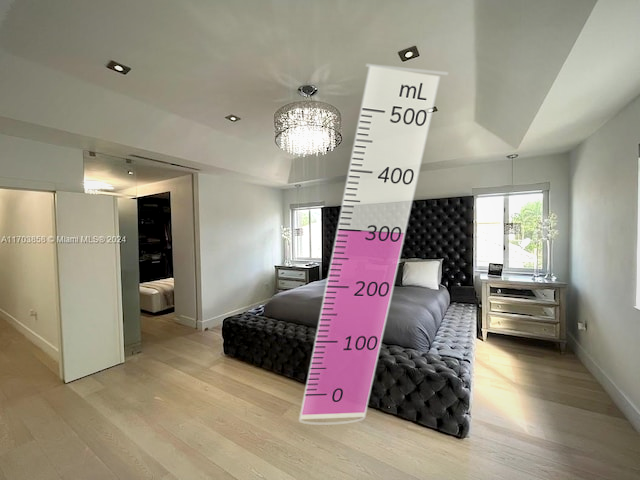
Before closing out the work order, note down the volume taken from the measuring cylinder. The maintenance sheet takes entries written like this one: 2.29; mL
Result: 300; mL
